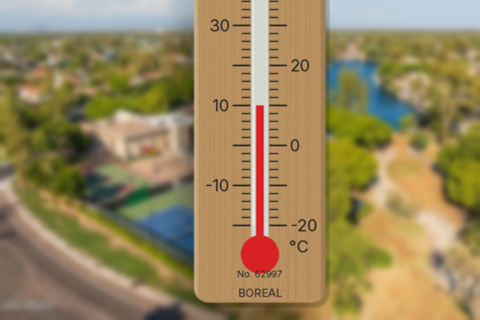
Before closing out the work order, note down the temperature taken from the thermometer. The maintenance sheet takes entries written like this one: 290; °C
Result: 10; °C
